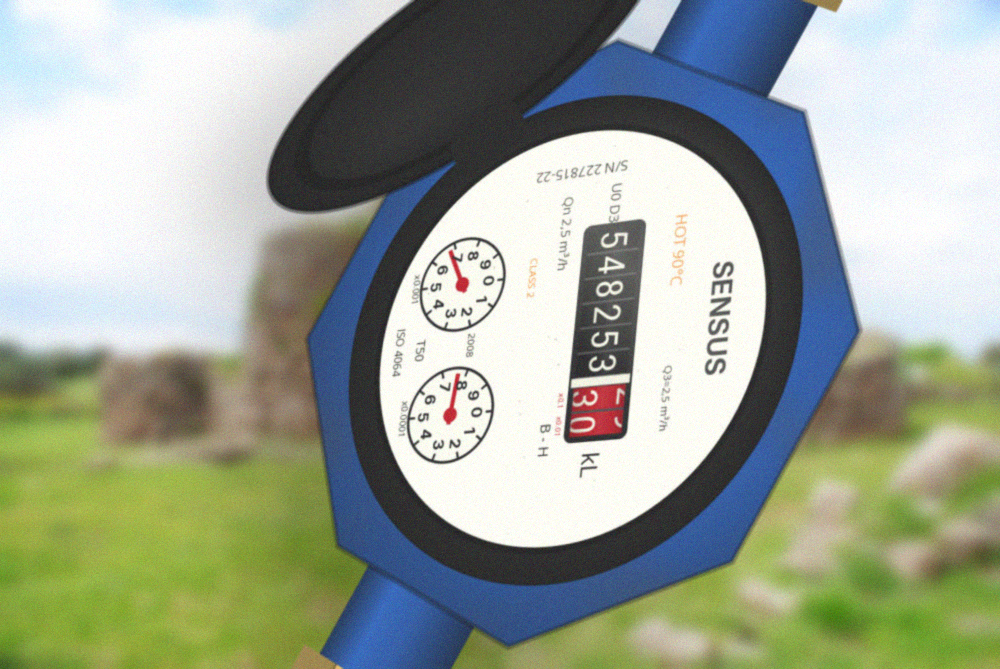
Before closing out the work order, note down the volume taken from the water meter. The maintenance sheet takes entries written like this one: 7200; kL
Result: 548253.2967; kL
